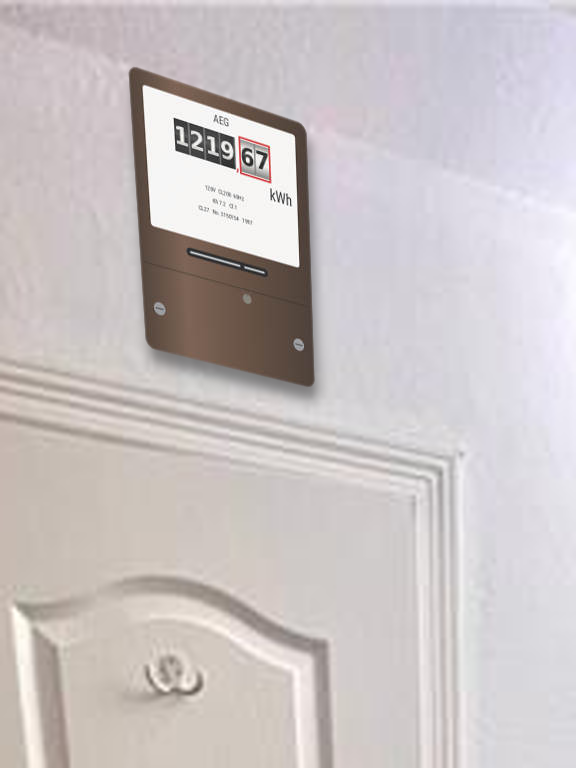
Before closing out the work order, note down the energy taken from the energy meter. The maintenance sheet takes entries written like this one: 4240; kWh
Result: 1219.67; kWh
